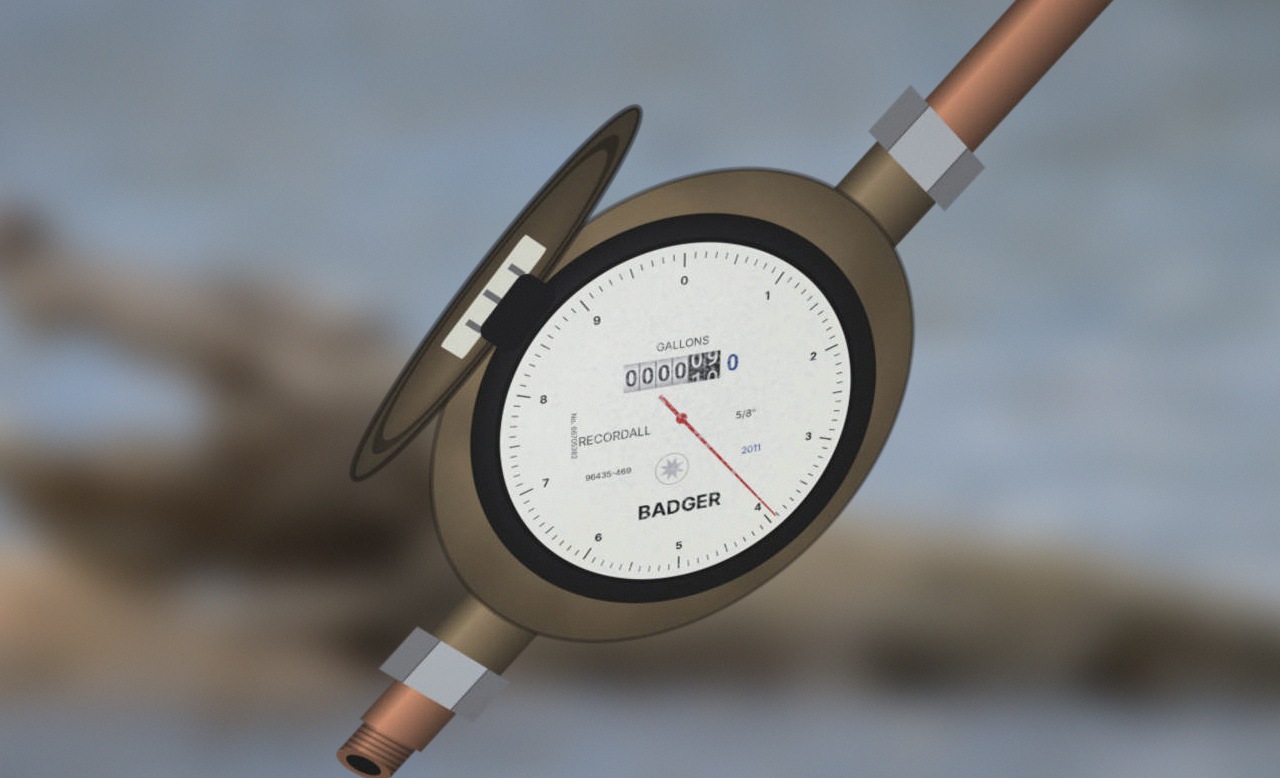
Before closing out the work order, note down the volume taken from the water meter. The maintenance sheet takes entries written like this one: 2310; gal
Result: 93.9; gal
